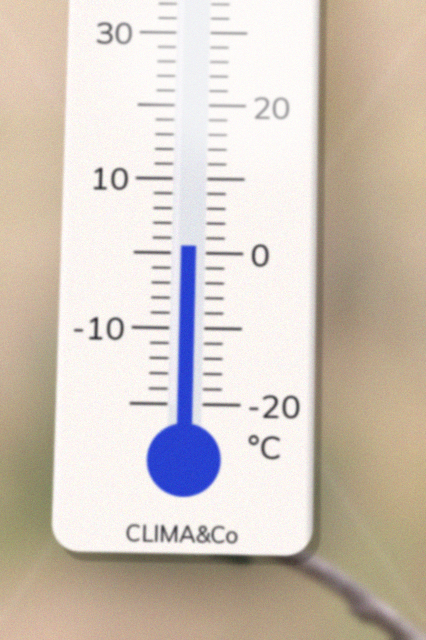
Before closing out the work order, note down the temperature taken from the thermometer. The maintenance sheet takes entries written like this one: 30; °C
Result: 1; °C
